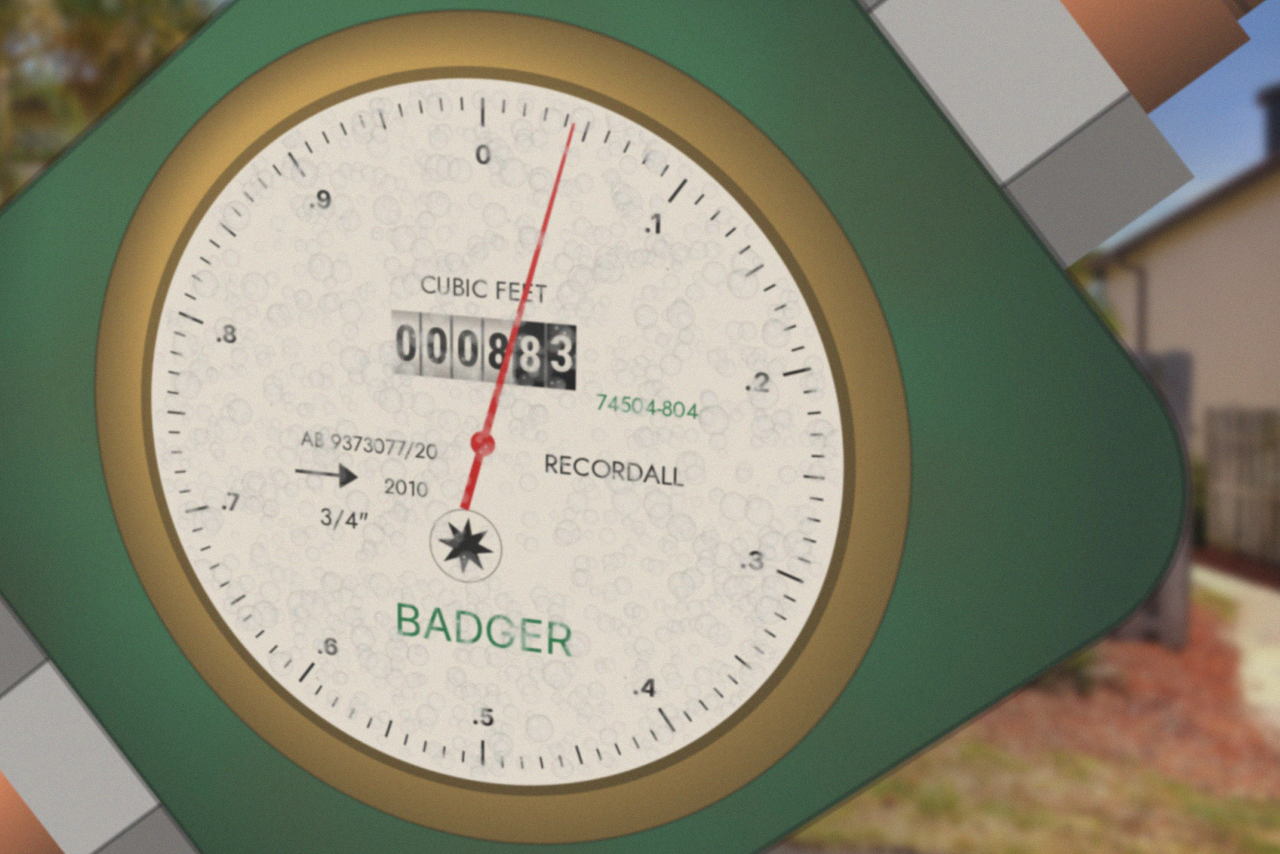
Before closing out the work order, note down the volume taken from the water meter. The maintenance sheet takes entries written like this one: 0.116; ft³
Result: 883.04; ft³
